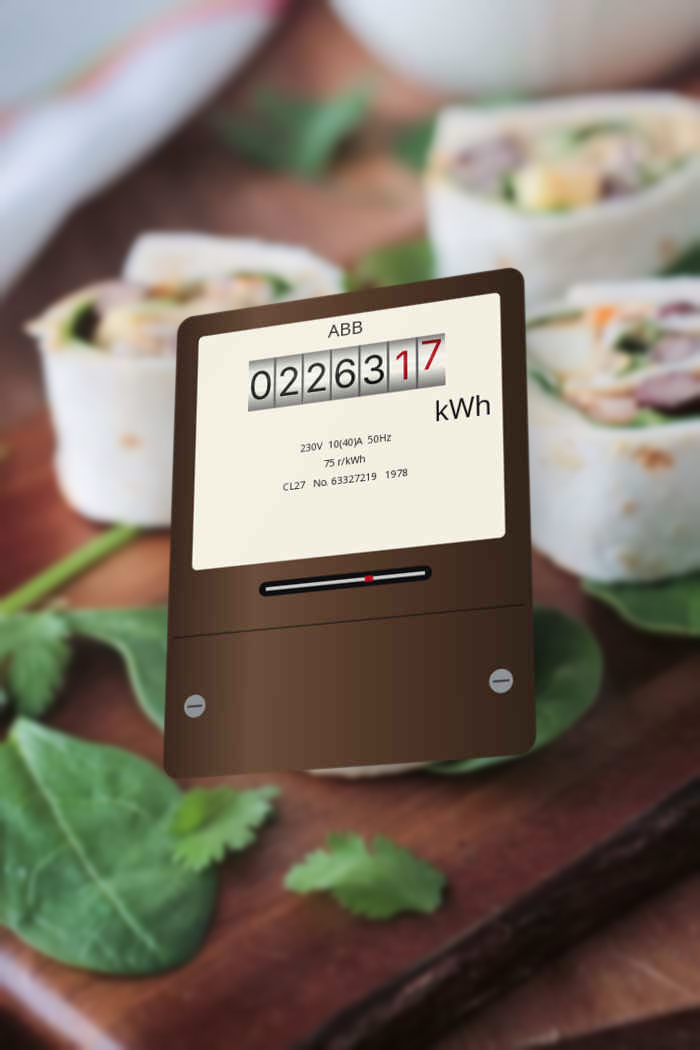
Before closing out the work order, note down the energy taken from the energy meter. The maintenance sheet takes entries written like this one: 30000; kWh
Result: 2263.17; kWh
